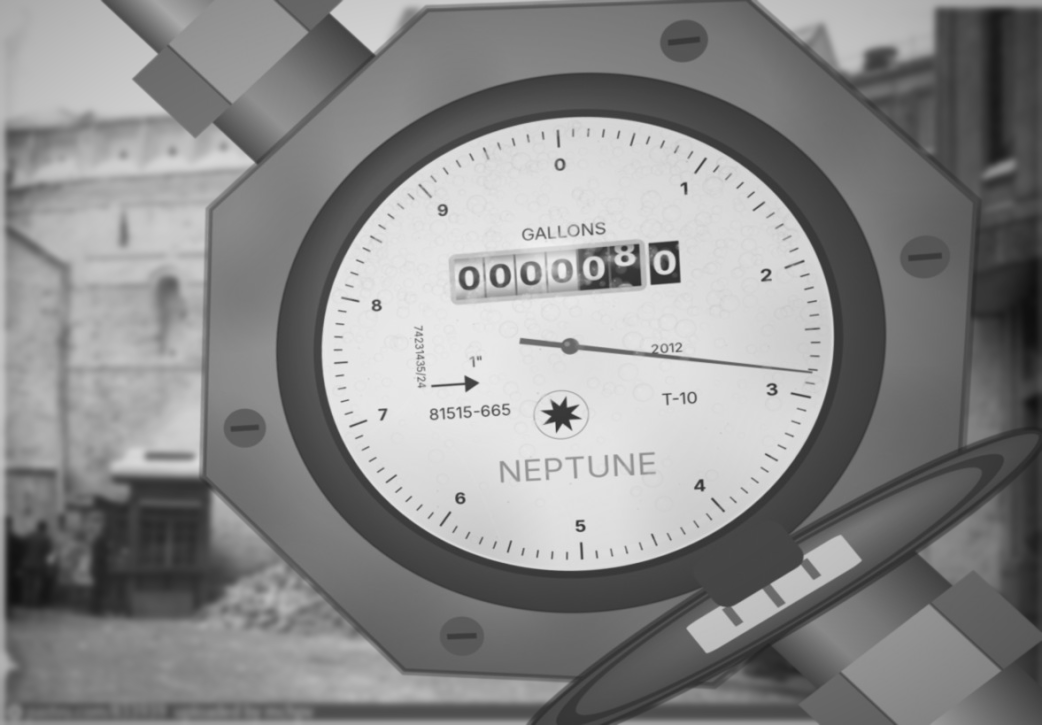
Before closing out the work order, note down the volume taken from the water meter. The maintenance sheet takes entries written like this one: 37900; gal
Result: 82.8; gal
